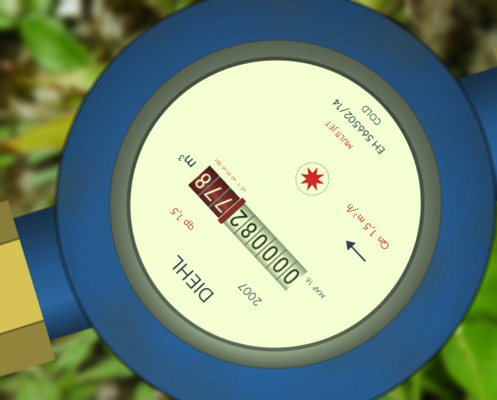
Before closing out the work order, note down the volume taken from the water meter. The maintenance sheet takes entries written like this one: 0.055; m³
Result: 82.778; m³
